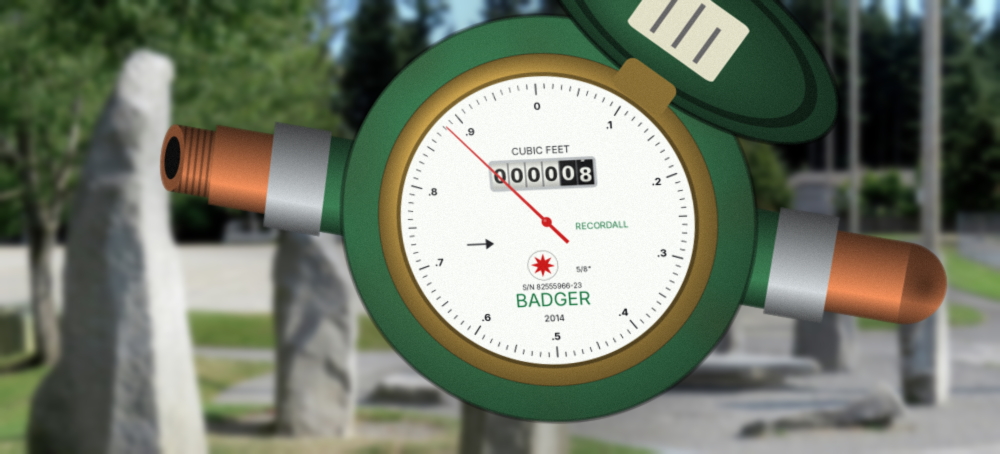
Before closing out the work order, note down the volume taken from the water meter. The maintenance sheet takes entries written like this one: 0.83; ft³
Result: 7.88; ft³
